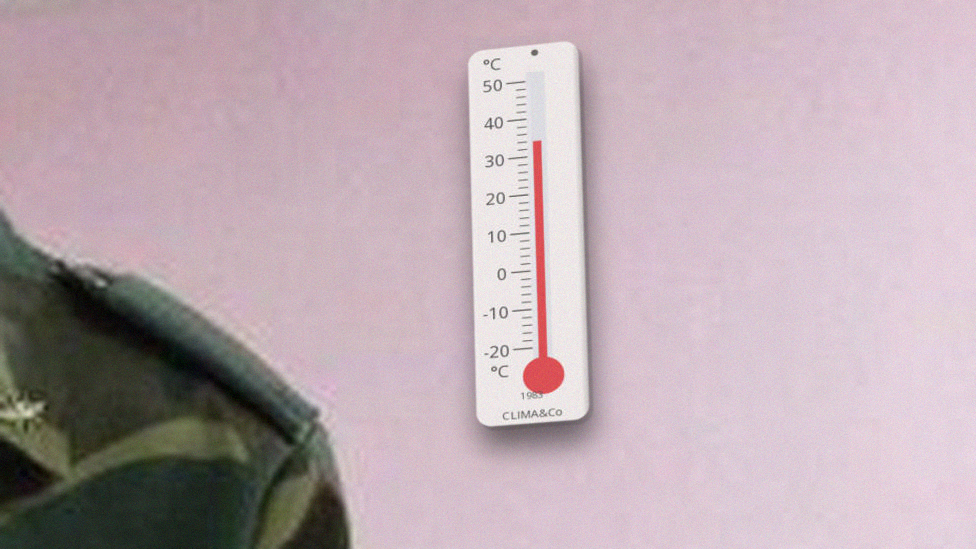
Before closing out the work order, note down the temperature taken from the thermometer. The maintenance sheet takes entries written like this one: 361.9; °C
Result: 34; °C
